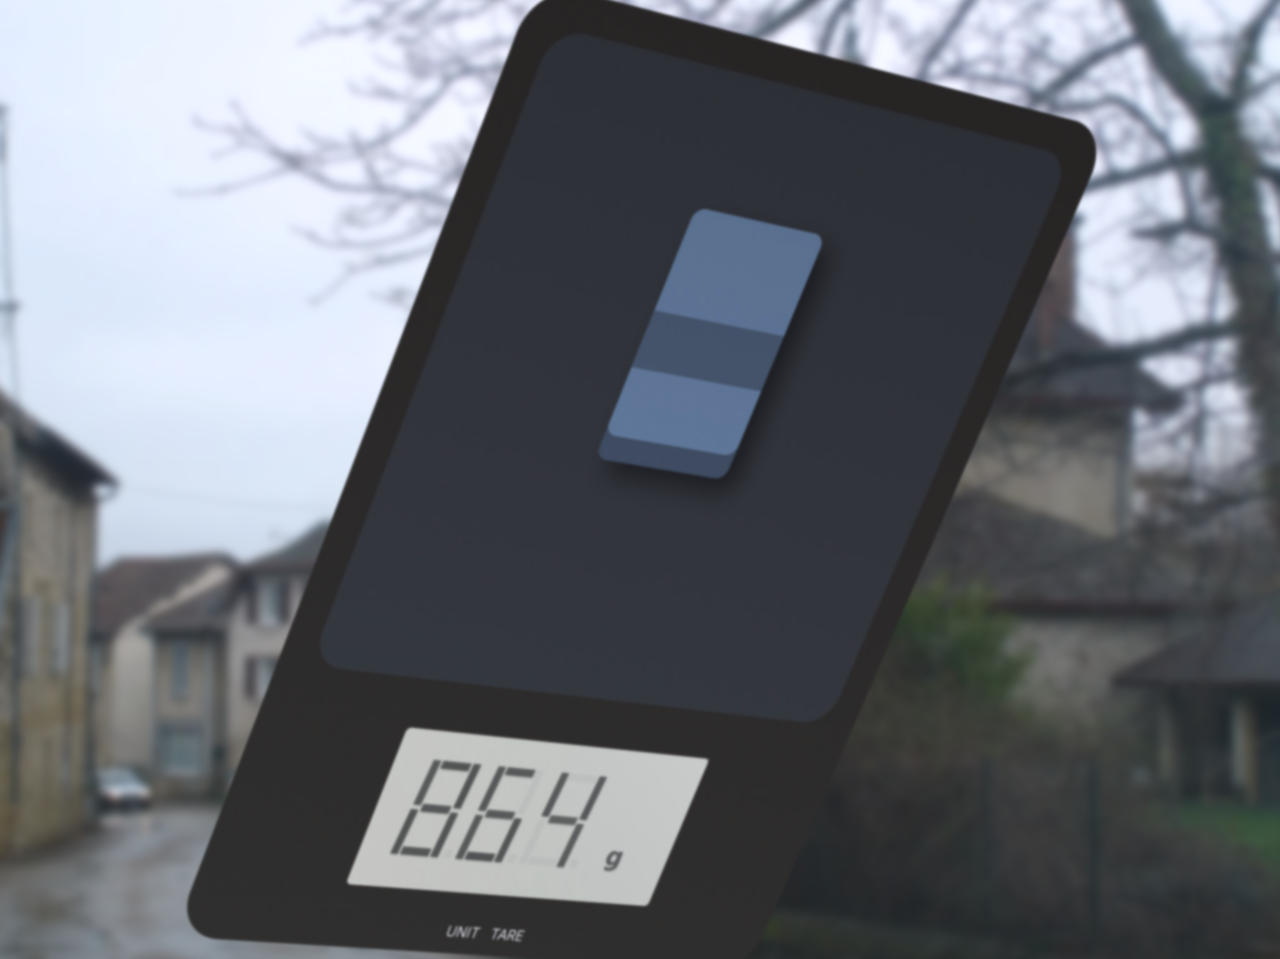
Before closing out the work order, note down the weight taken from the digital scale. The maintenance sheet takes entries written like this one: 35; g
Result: 864; g
